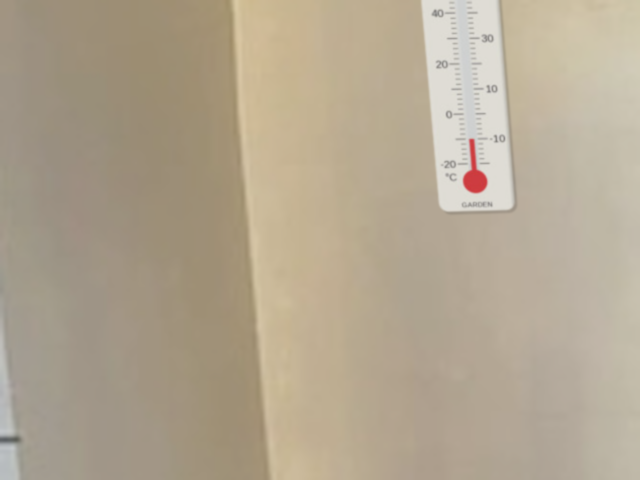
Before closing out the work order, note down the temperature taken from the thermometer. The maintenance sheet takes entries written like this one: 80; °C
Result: -10; °C
